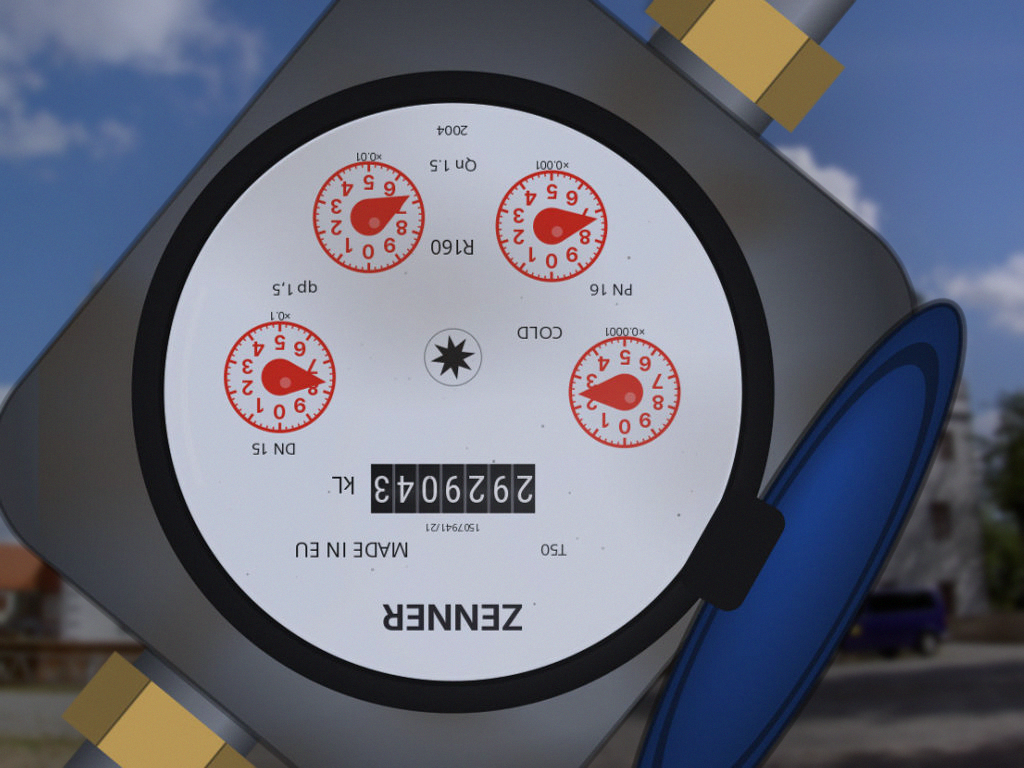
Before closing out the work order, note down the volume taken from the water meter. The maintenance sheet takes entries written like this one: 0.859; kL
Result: 2929043.7672; kL
